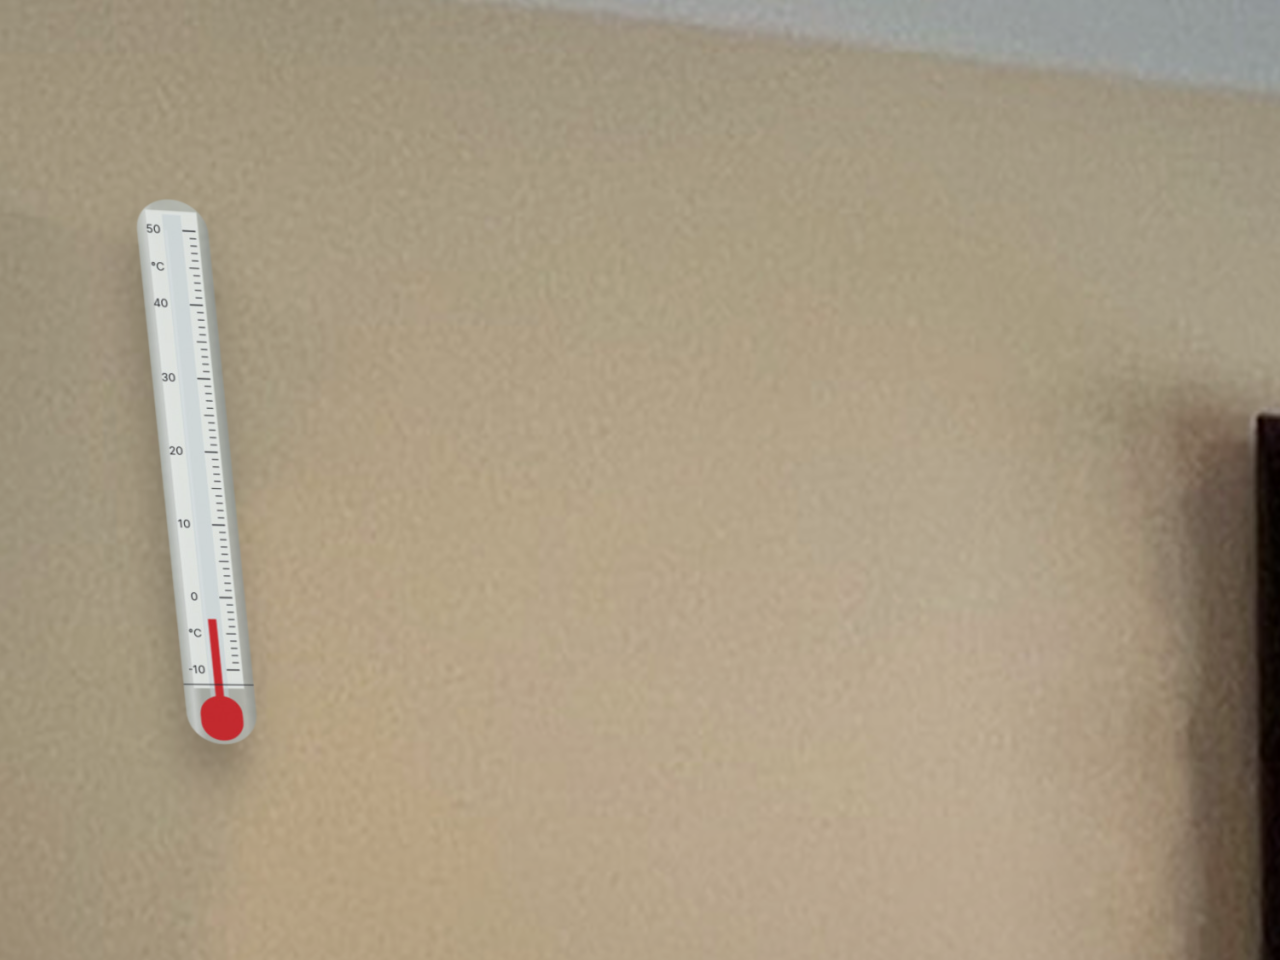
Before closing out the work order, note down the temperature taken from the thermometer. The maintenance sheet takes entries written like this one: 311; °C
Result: -3; °C
